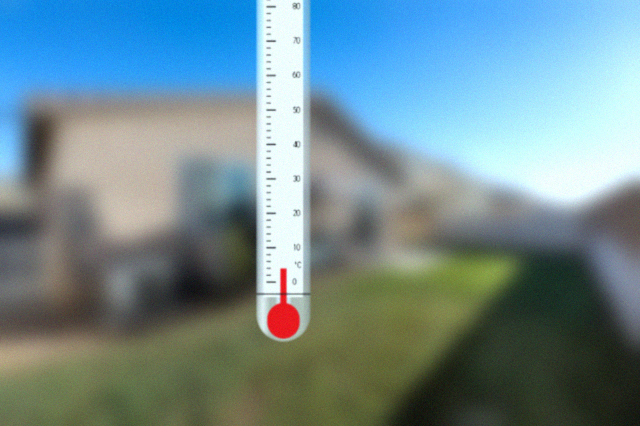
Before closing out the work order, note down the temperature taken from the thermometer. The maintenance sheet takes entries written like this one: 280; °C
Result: 4; °C
